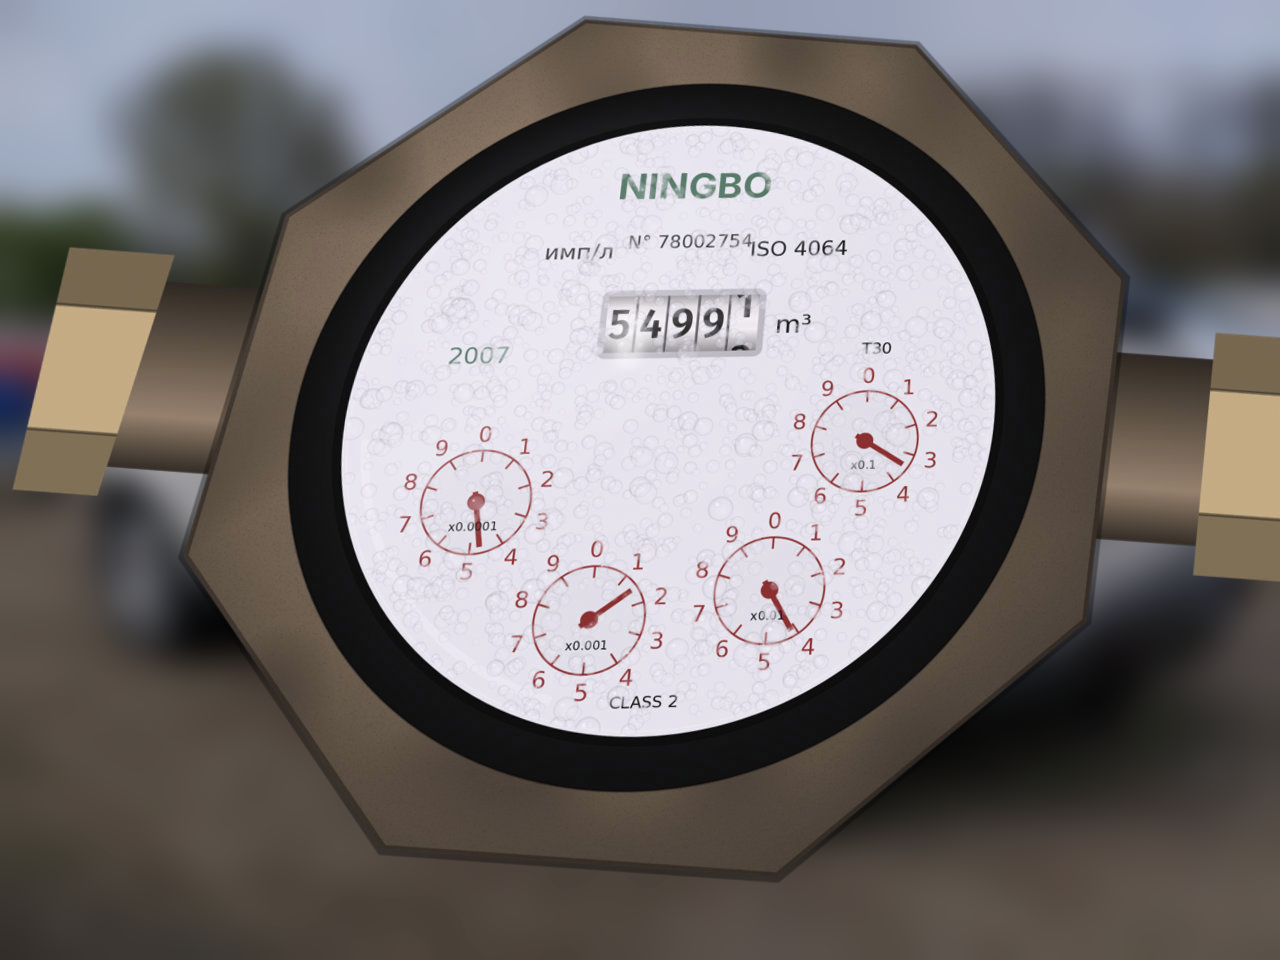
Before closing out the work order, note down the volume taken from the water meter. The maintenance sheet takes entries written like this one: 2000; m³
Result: 54991.3414; m³
